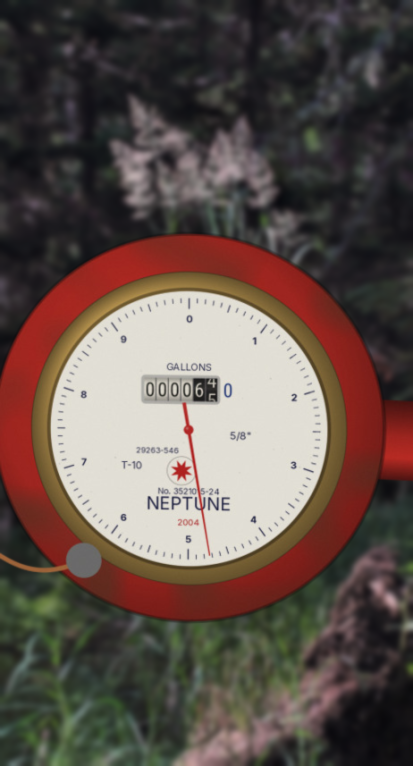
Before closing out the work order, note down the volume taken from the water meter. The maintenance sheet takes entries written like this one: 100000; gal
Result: 644.7; gal
